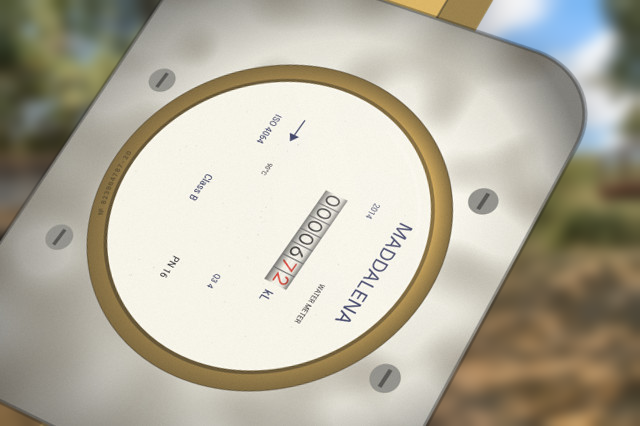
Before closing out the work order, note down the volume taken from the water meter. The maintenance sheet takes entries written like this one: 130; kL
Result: 6.72; kL
